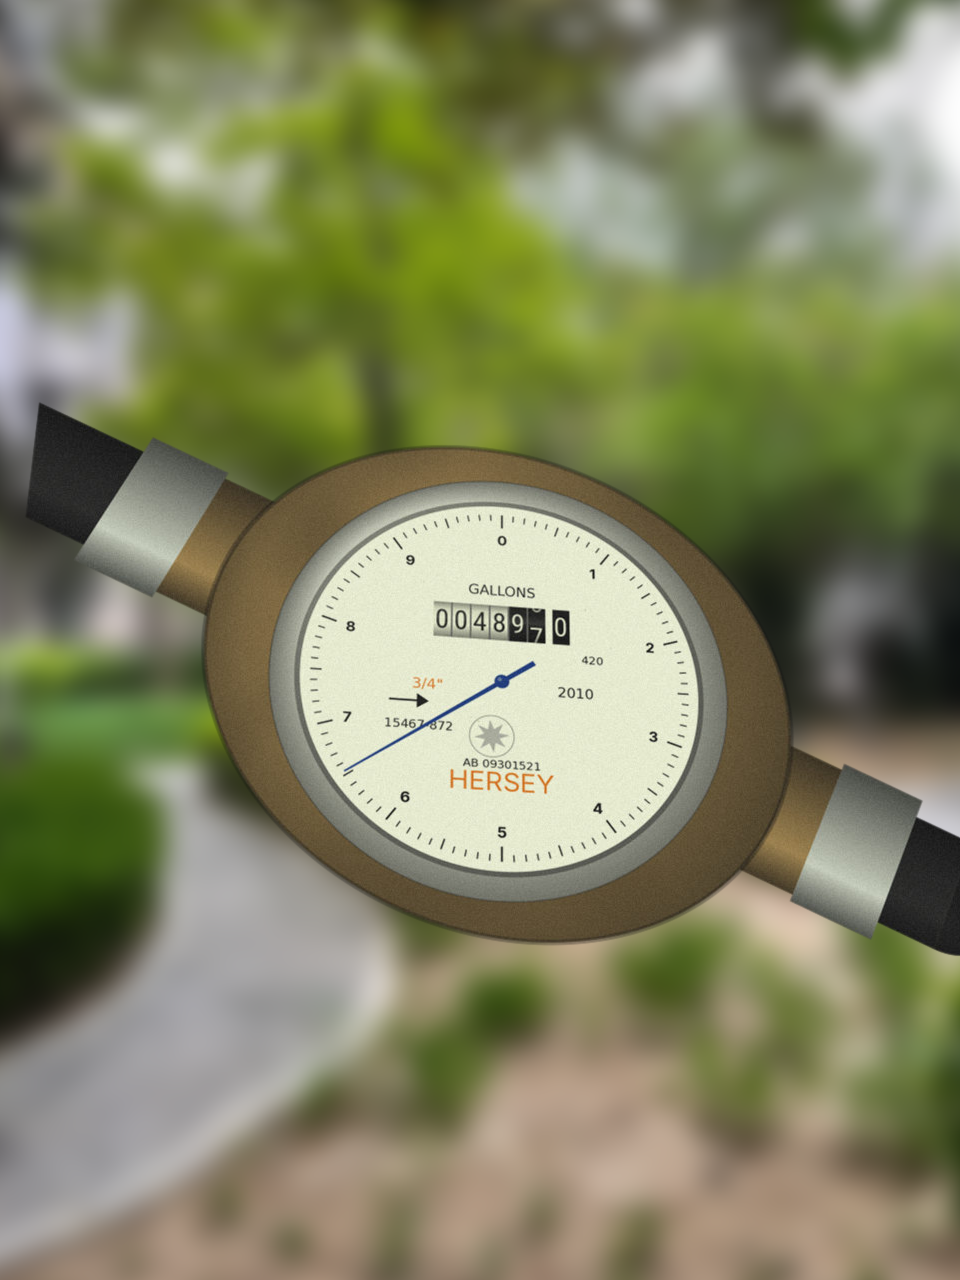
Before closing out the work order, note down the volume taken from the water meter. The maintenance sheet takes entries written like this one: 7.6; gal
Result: 48966.5; gal
